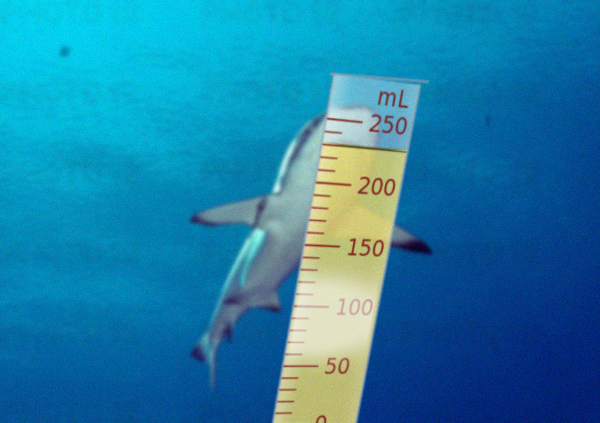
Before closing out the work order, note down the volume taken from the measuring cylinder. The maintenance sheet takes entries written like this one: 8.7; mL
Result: 230; mL
